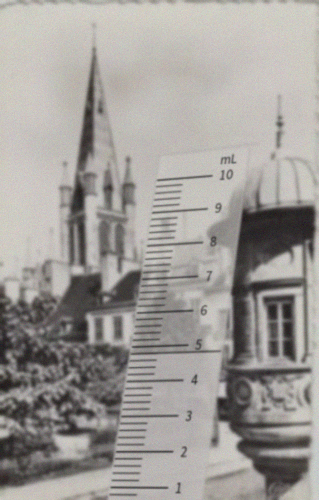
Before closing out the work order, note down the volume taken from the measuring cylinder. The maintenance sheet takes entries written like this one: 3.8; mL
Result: 4.8; mL
